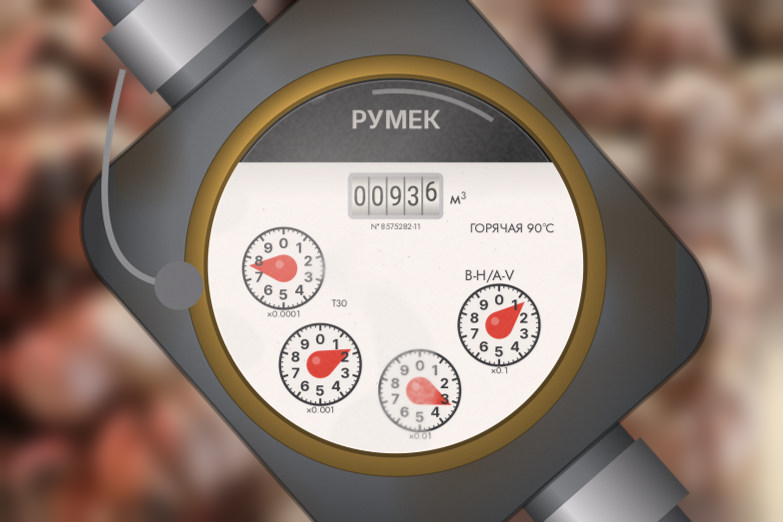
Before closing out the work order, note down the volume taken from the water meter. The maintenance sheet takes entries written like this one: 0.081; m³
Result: 936.1317; m³
